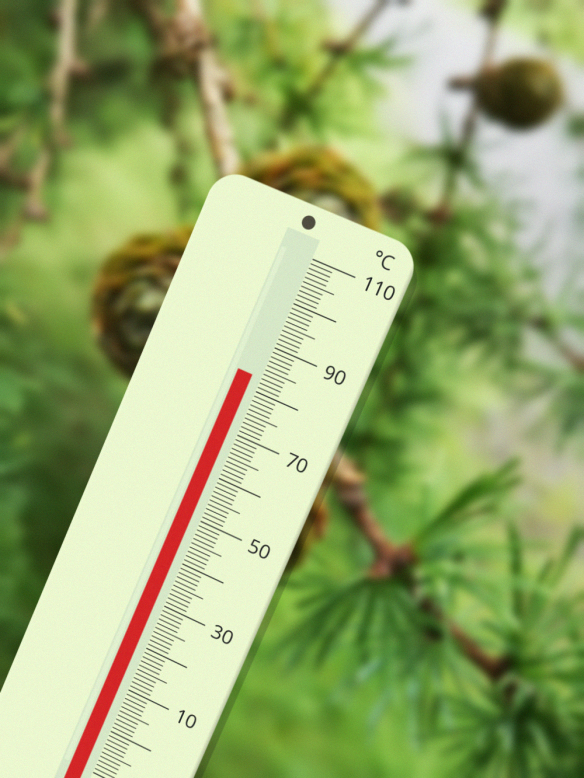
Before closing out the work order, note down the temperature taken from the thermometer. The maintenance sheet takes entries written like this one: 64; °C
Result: 83; °C
